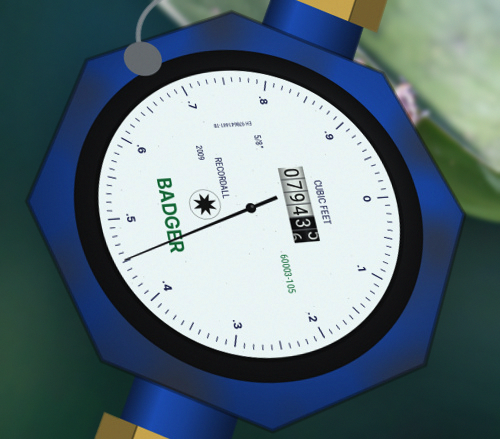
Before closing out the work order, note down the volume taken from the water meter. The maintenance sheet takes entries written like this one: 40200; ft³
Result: 79435.45; ft³
